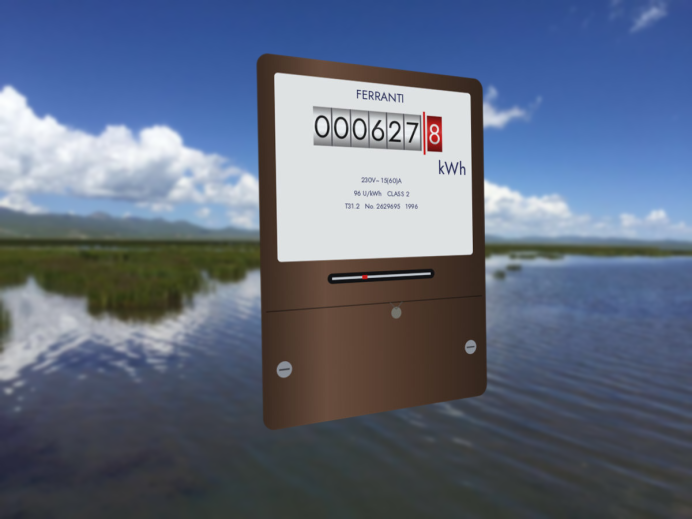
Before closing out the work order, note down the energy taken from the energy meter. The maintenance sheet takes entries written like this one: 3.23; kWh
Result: 627.8; kWh
